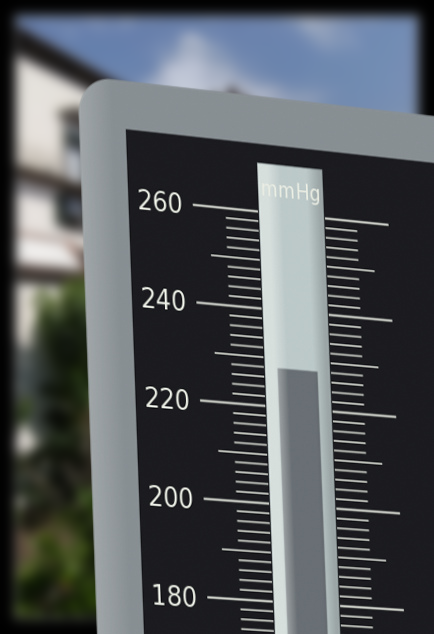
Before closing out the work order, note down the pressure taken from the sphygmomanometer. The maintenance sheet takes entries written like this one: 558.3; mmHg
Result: 228; mmHg
